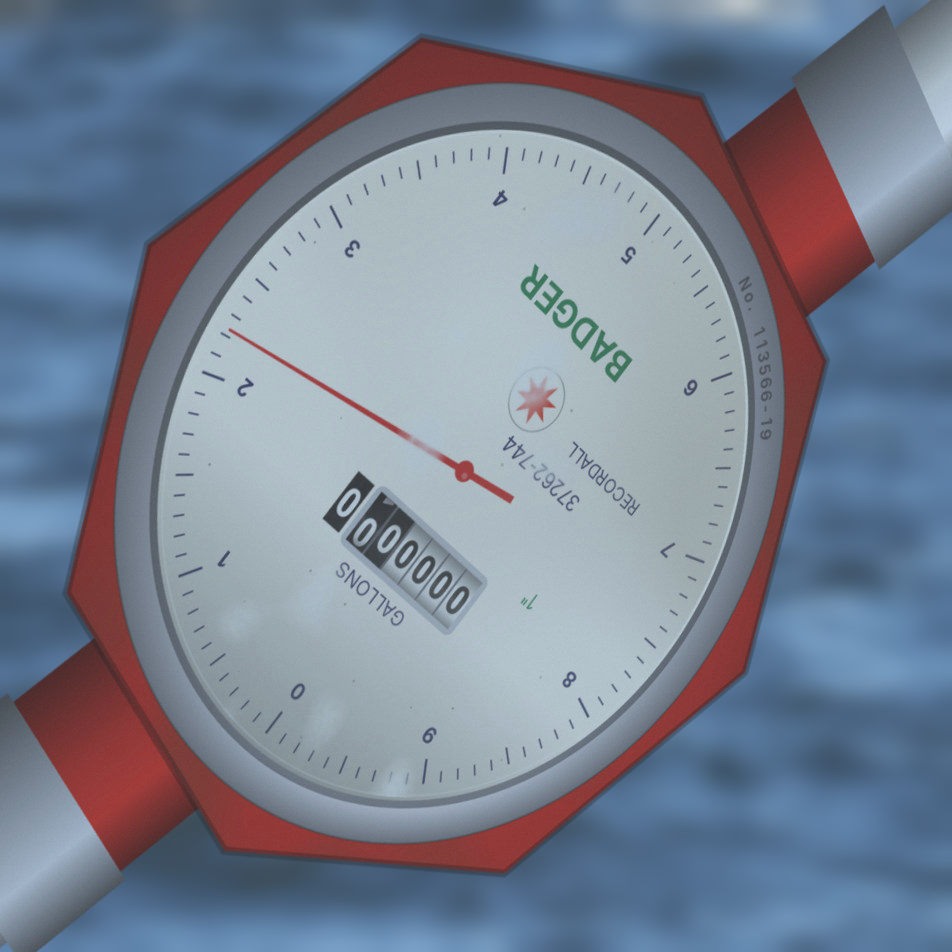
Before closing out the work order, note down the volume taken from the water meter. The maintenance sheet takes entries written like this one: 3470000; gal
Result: 2.2; gal
